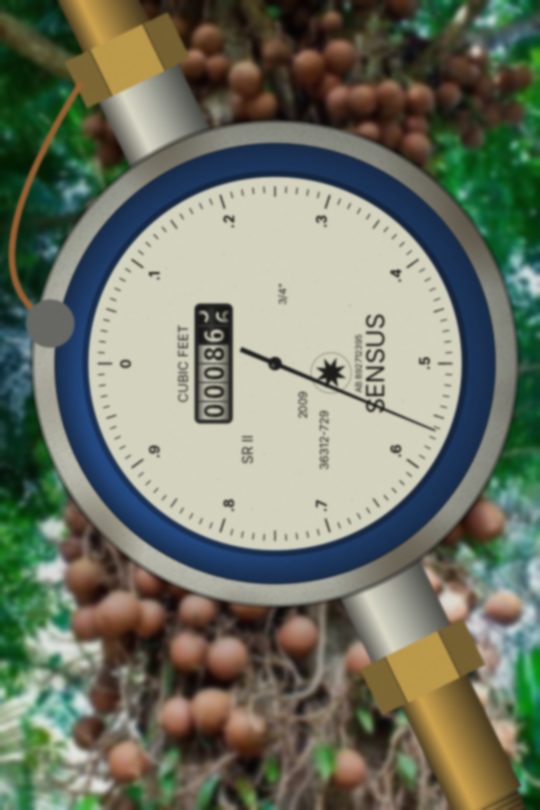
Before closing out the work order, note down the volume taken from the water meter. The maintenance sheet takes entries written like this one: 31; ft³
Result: 865.56; ft³
